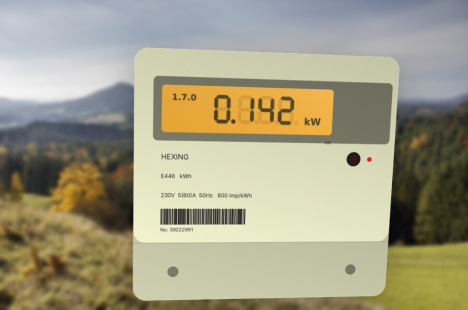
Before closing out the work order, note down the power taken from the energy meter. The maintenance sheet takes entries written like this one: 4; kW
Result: 0.142; kW
